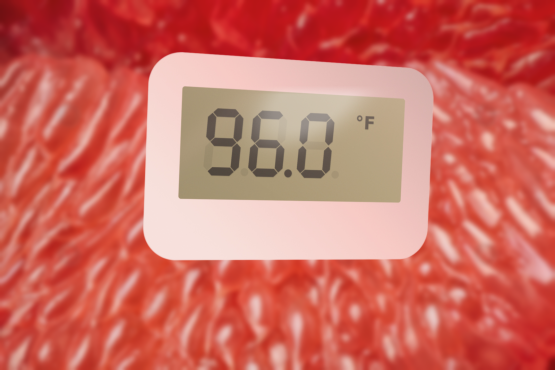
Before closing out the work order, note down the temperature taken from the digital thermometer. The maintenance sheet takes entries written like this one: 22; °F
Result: 96.0; °F
